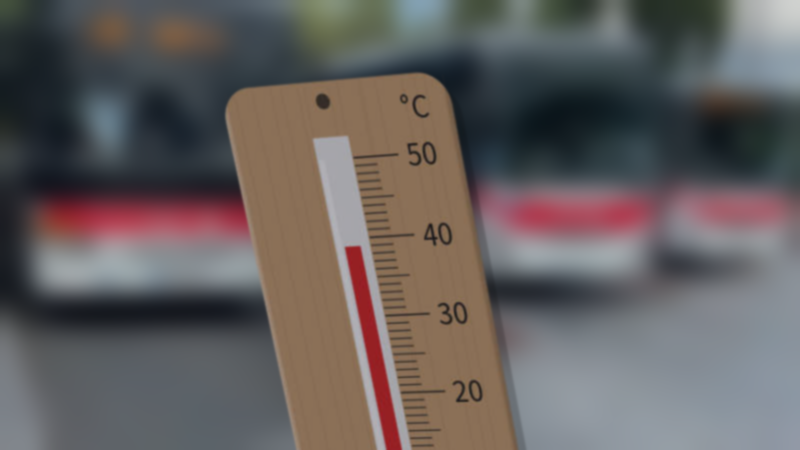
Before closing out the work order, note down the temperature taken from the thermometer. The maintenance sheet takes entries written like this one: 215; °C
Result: 39; °C
